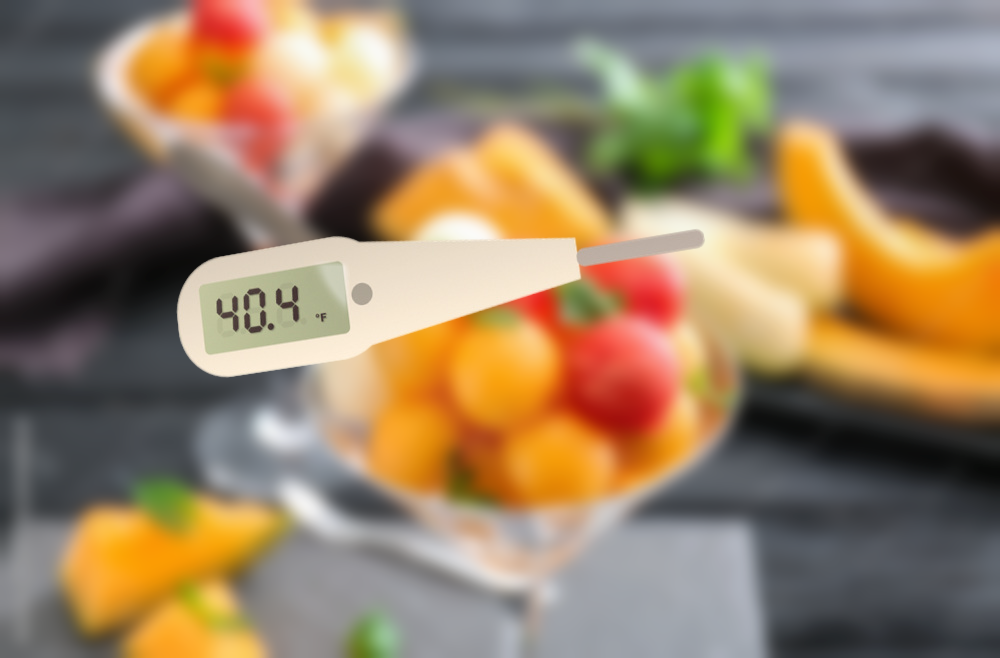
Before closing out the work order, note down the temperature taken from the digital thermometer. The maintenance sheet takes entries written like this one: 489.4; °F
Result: 40.4; °F
